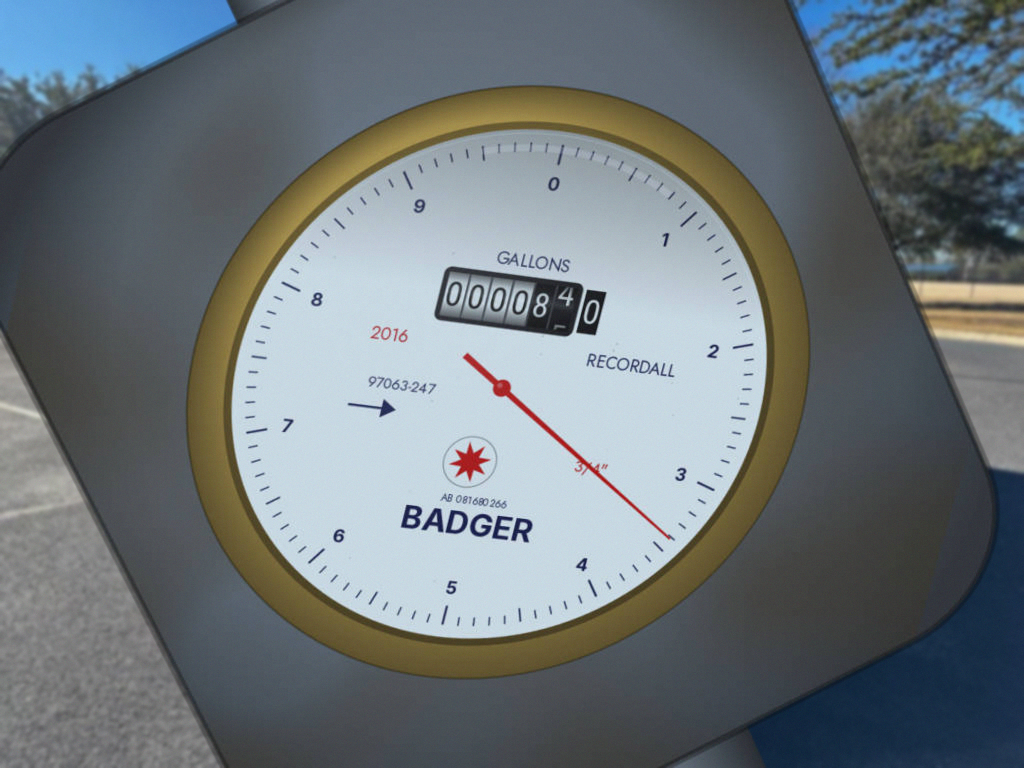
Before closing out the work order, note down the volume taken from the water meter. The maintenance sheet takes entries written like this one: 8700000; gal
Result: 843.4; gal
